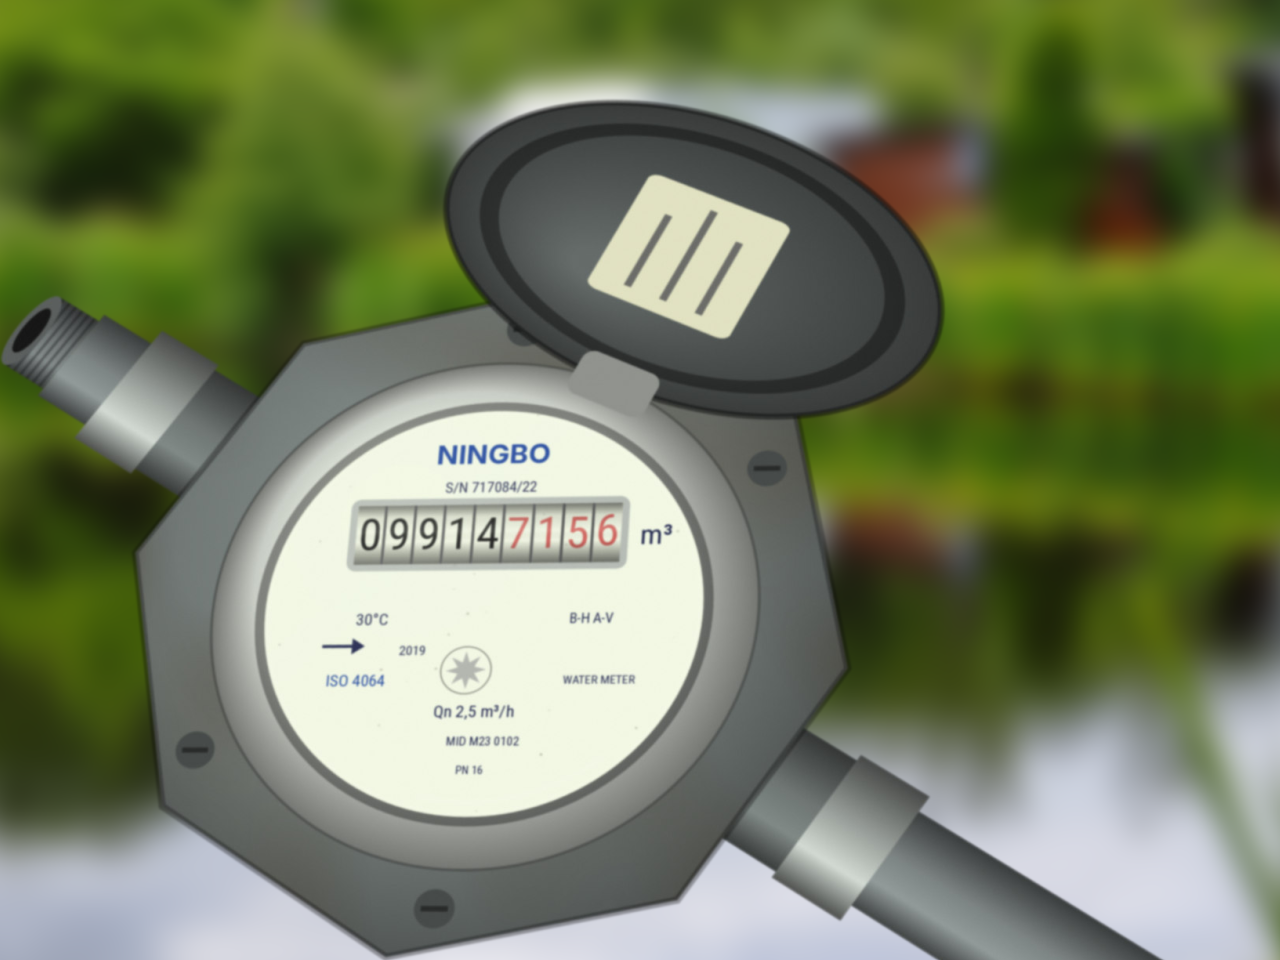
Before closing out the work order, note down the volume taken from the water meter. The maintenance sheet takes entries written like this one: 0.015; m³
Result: 9914.7156; m³
